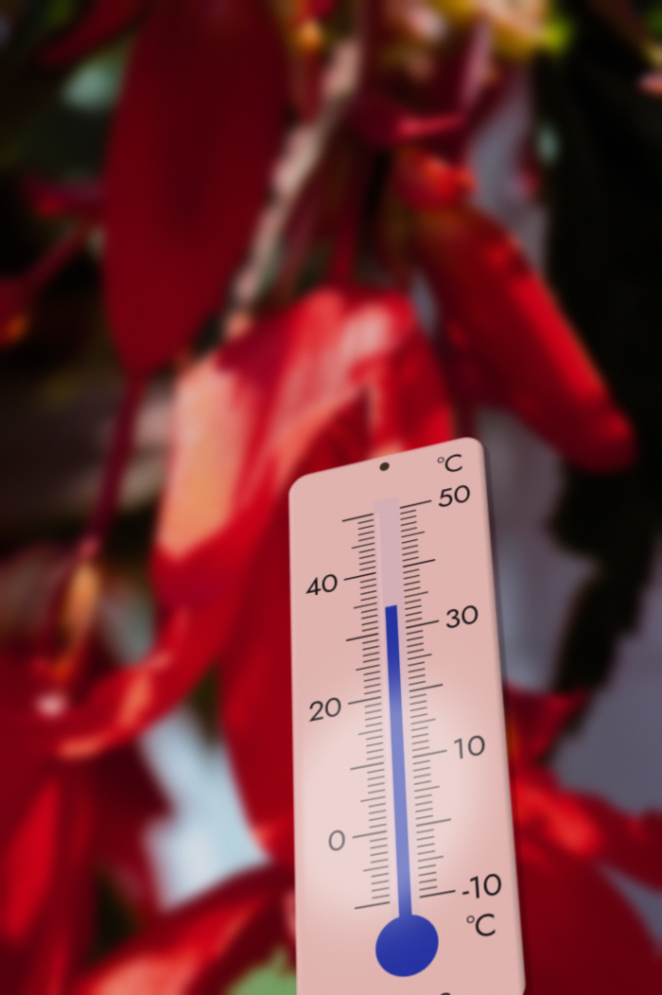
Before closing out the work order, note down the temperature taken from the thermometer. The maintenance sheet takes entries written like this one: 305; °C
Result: 34; °C
